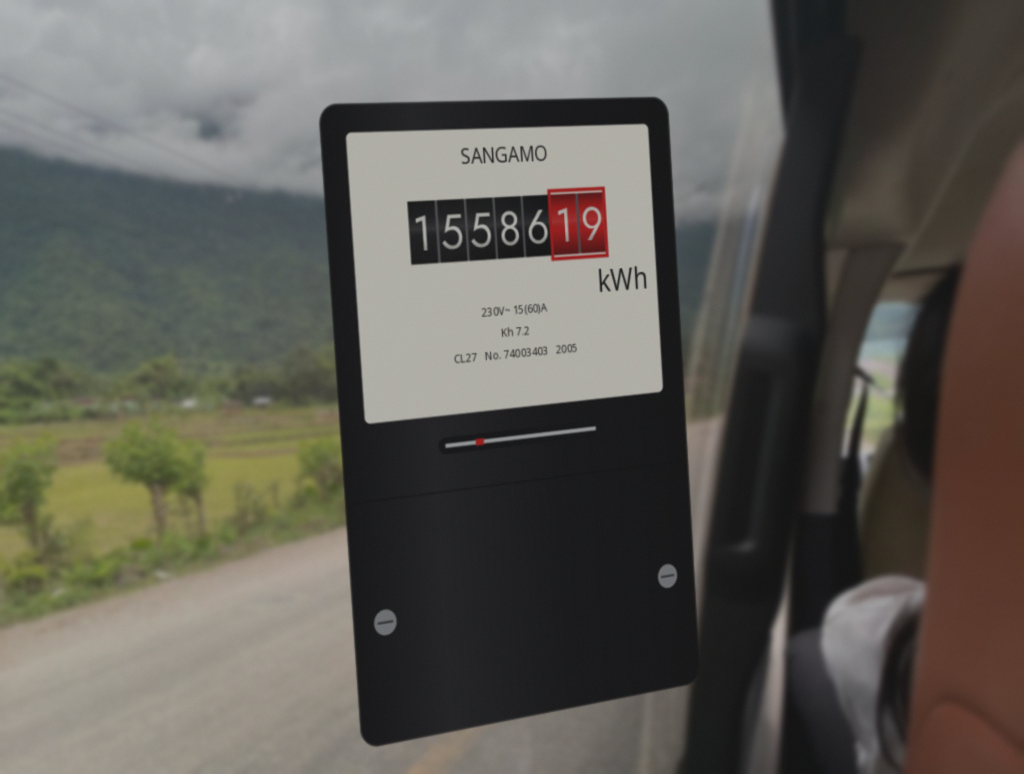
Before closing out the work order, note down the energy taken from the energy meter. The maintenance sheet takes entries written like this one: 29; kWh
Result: 15586.19; kWh
